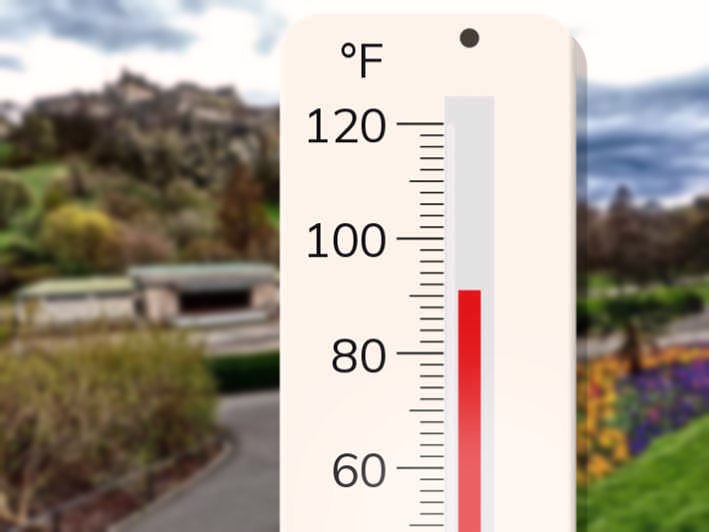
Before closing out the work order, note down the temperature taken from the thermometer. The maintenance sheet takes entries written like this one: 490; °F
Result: 91; °F
